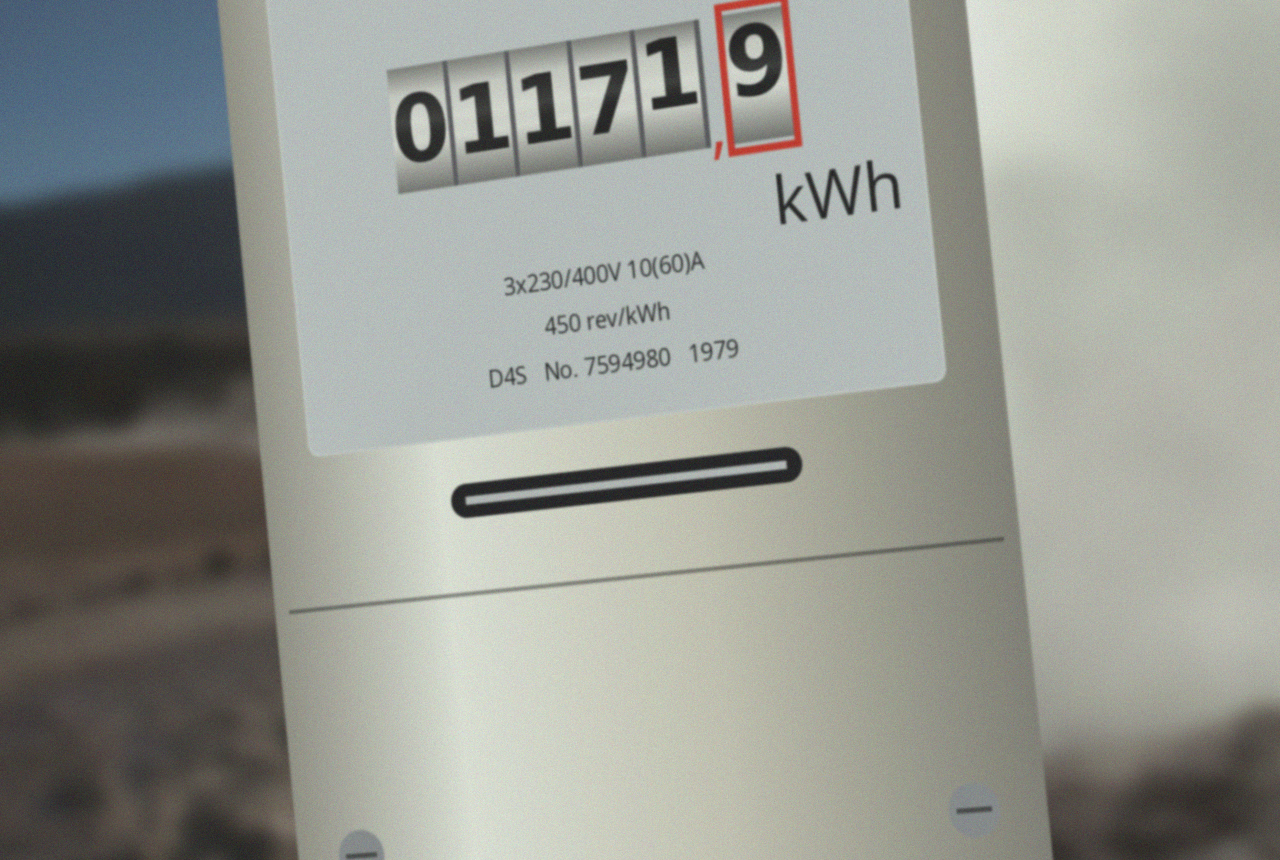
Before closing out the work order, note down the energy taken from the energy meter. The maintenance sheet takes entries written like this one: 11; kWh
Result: 1171.9; kWh
